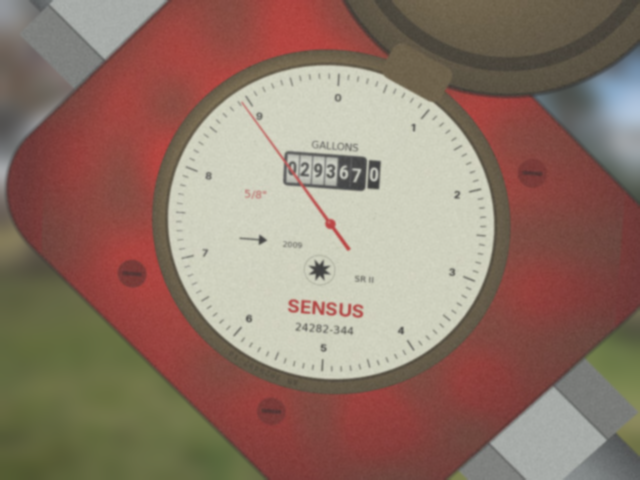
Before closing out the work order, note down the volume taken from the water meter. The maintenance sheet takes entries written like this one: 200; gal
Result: 293668.9; gal
